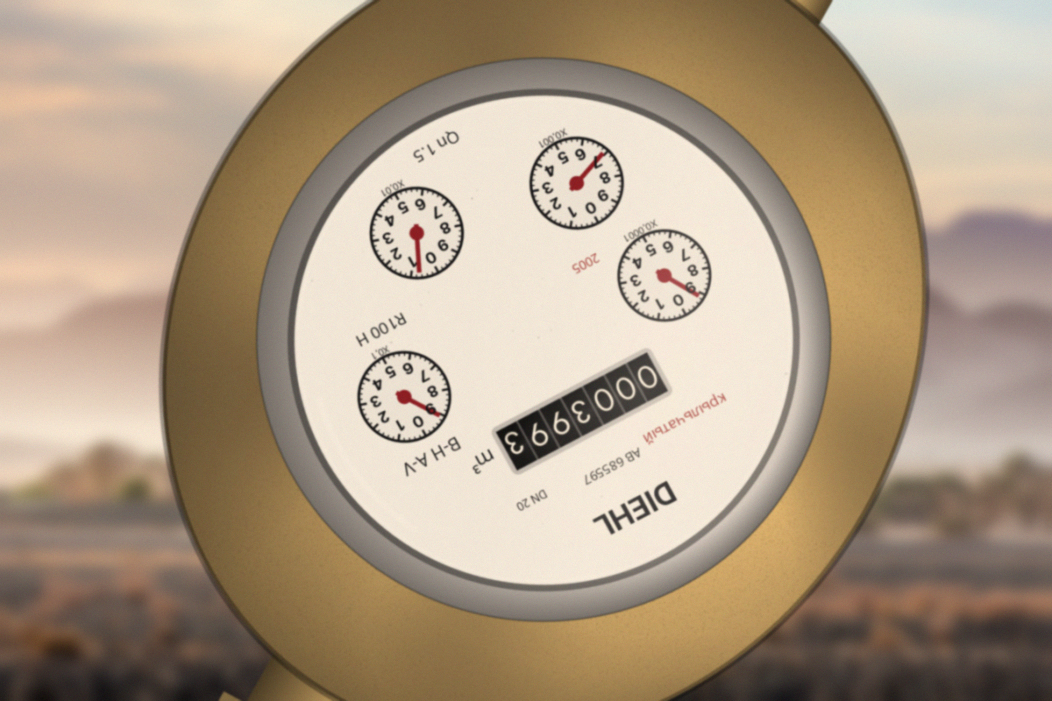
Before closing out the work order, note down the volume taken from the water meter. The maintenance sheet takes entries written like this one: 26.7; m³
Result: 3992.9069; m³
